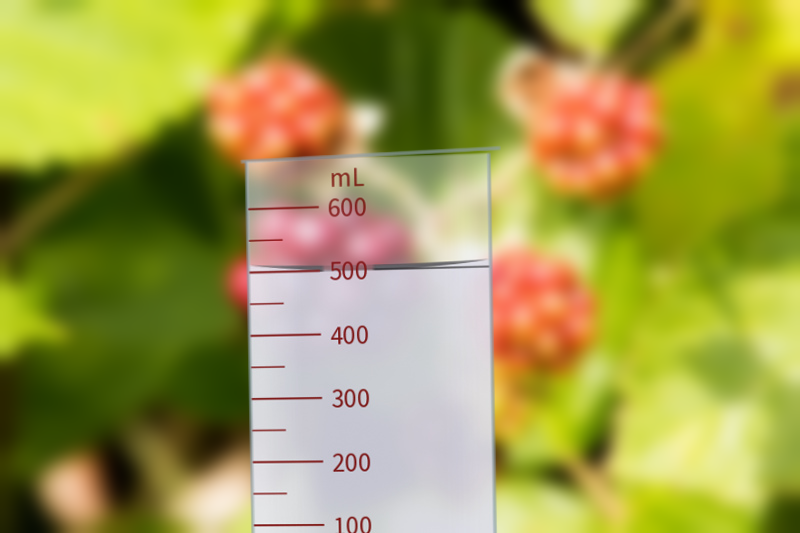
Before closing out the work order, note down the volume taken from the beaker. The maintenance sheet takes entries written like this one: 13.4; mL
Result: 500; mL
